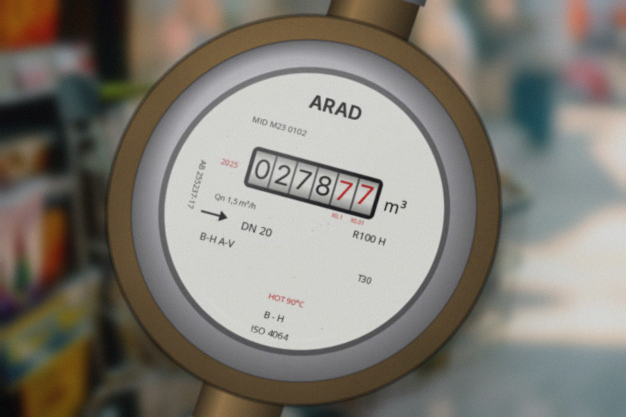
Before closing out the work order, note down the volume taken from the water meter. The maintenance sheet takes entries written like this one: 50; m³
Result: 278.77; m³
